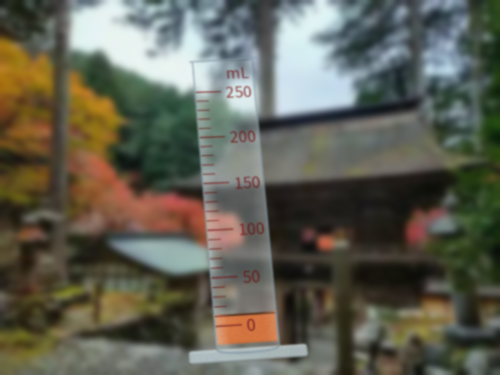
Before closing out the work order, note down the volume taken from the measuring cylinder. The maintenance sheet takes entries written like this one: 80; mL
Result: 10; mL
